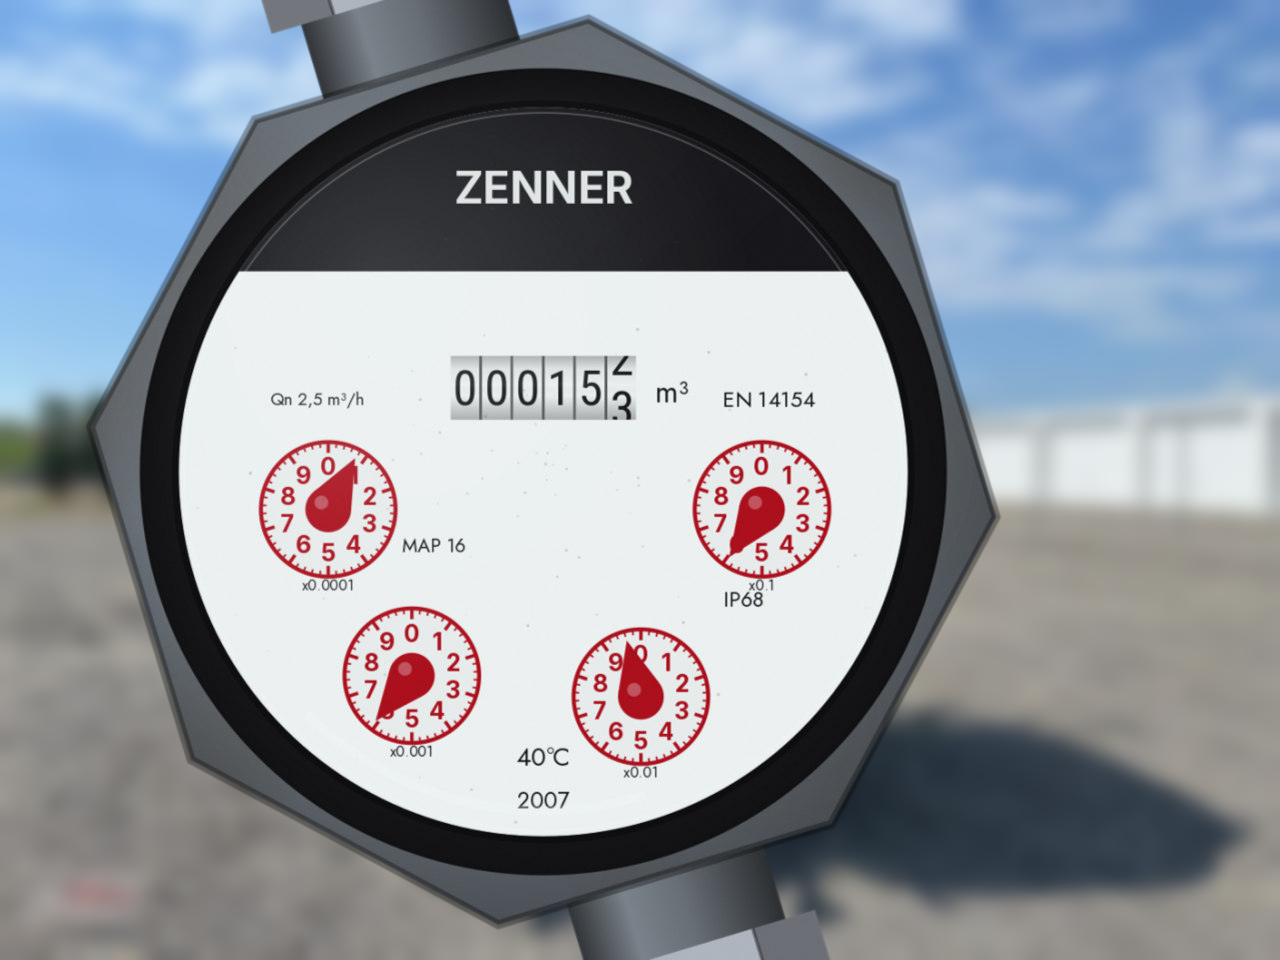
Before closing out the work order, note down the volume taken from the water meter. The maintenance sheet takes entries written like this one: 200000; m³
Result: 152.5960; m³
